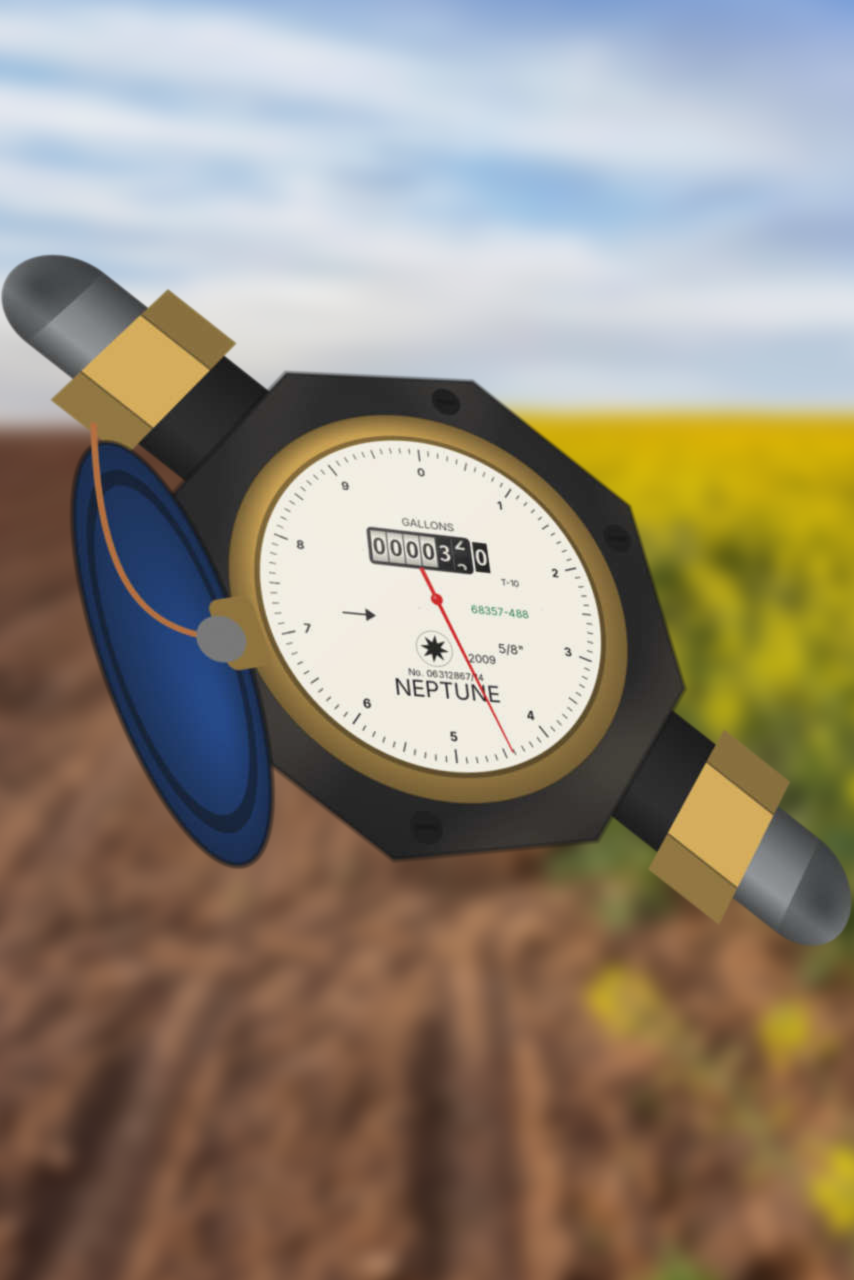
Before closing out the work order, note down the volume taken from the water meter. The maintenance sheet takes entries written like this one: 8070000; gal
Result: 324.4; gal
